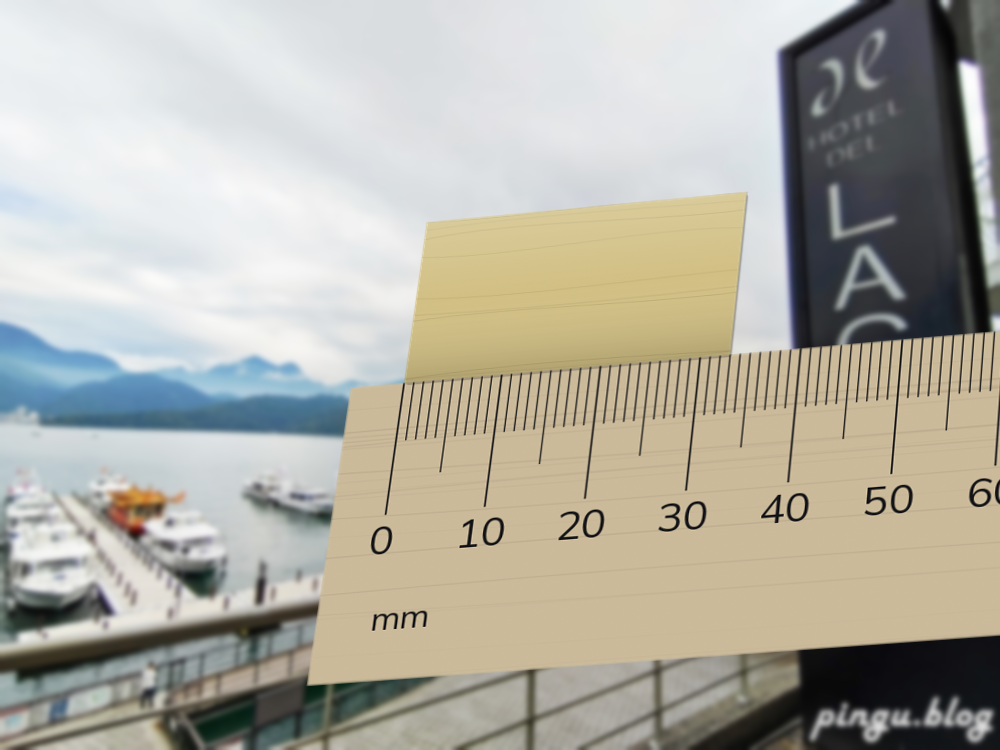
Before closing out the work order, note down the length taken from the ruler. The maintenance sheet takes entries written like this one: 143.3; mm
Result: 33; mm
